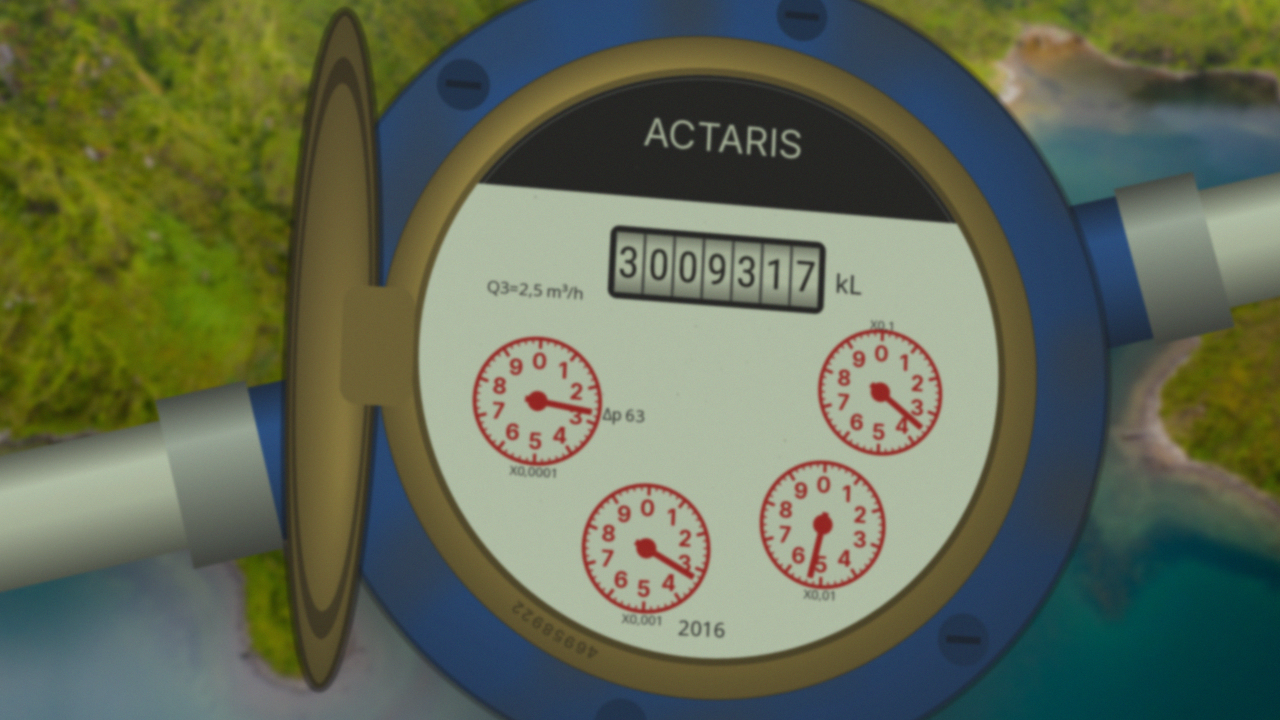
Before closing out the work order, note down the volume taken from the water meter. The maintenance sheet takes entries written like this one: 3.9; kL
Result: 3009317.3532; kL
